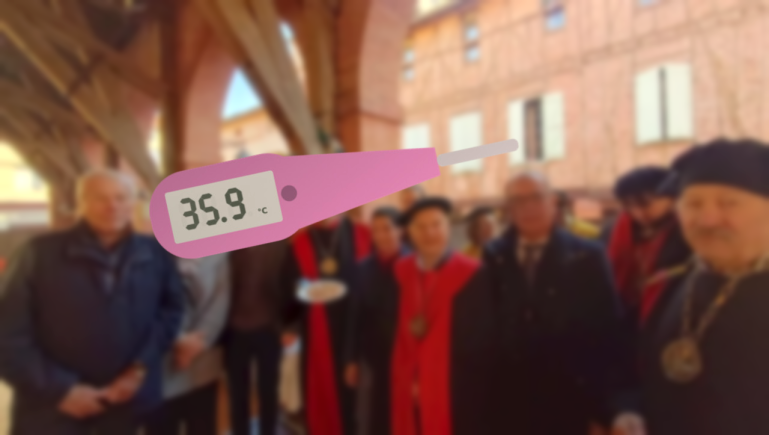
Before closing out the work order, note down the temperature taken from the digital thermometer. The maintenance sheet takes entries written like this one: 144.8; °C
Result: 35.9; °C
